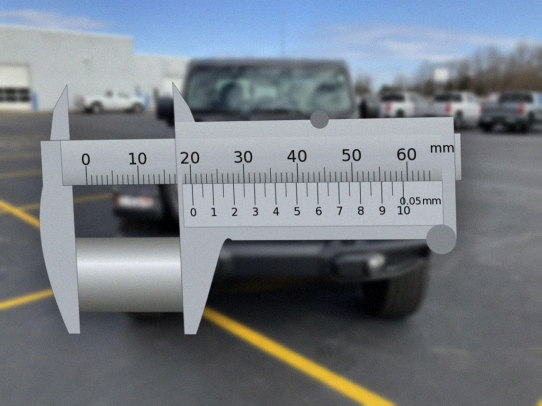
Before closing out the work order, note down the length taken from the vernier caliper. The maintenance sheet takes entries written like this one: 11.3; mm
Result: 20.2; mm
